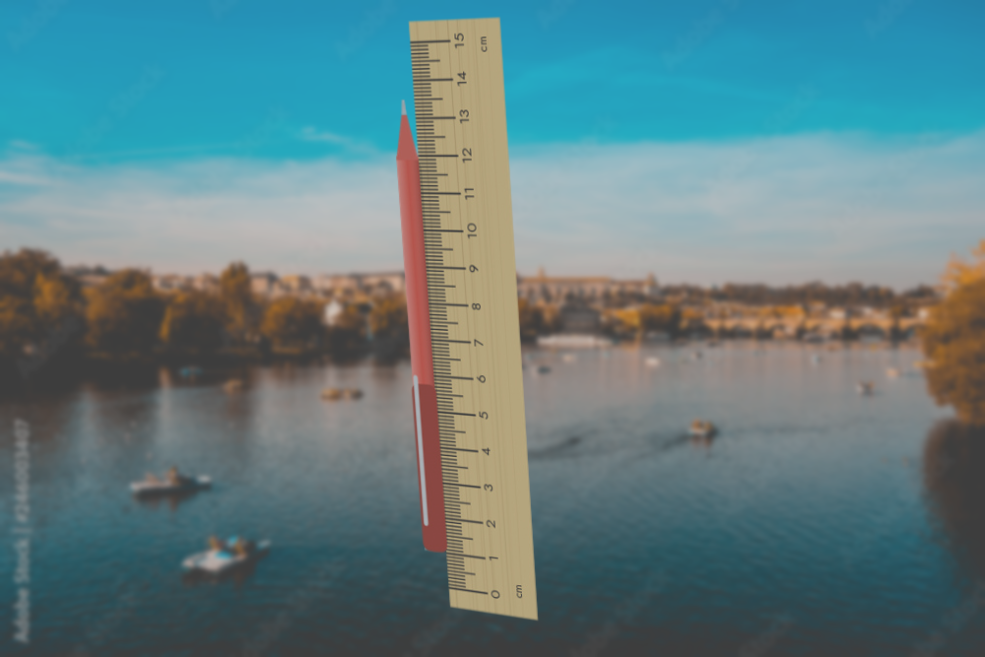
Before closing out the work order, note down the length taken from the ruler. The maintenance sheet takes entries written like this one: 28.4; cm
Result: 12.5; cm
